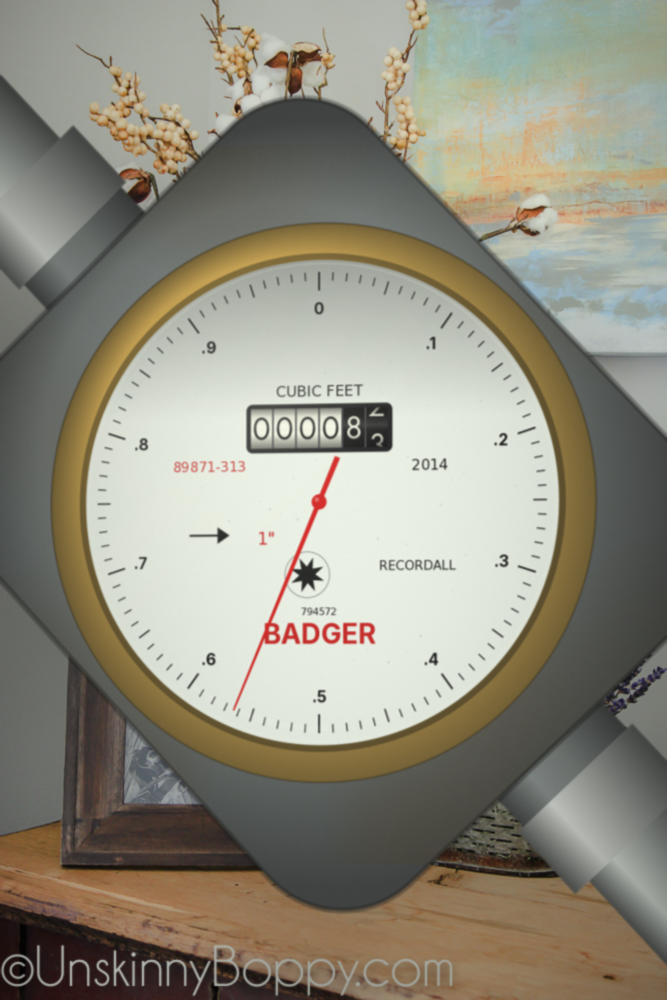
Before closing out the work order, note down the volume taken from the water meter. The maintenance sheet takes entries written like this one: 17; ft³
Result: 82.56; ft³
